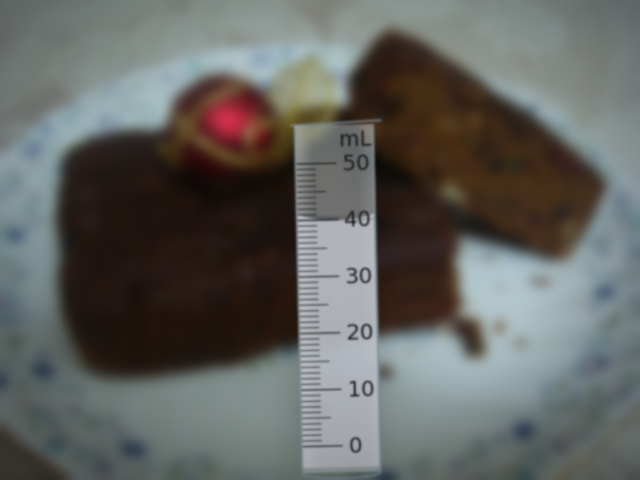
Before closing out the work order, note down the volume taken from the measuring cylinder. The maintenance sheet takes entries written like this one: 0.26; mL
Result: 40; mL
